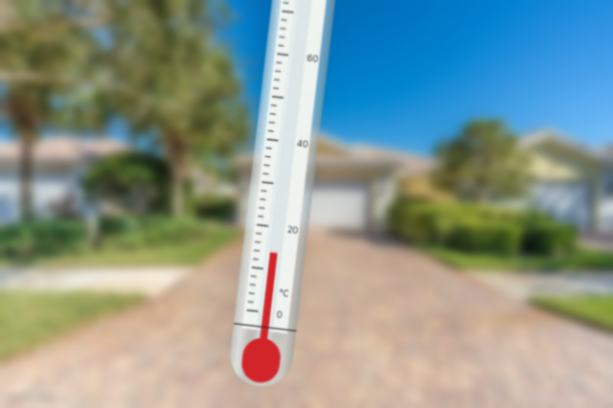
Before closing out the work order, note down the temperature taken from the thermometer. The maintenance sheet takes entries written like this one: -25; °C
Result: 14; °C
